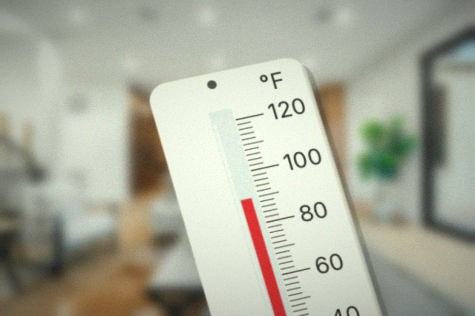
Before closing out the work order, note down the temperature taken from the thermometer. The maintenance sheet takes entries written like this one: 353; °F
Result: 90; °F
